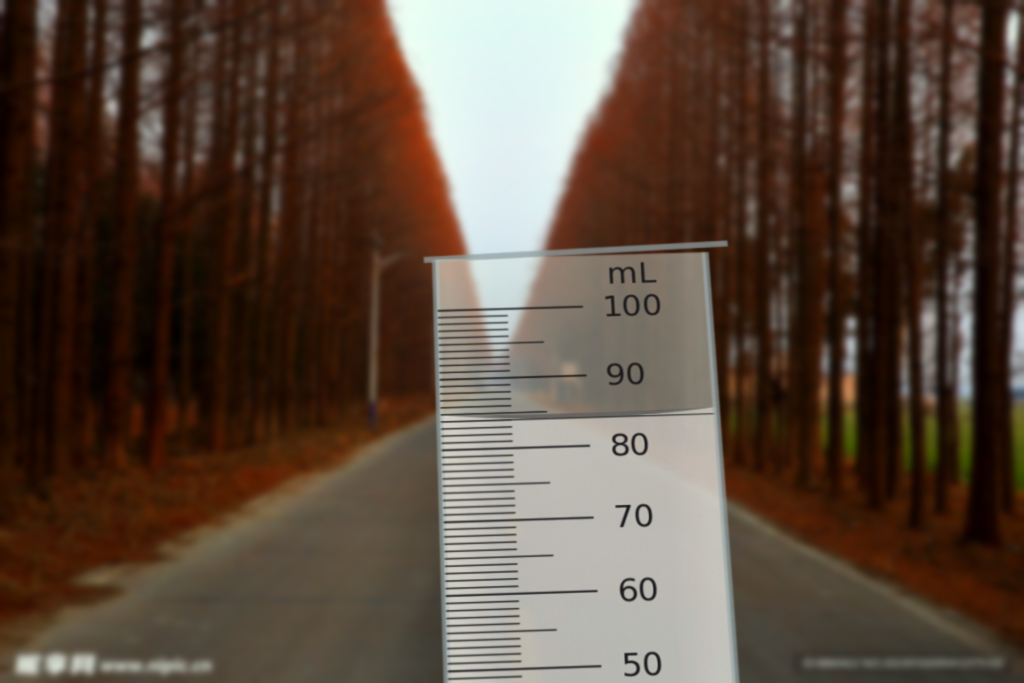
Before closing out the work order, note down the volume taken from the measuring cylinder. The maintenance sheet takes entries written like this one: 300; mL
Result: 84; mL
